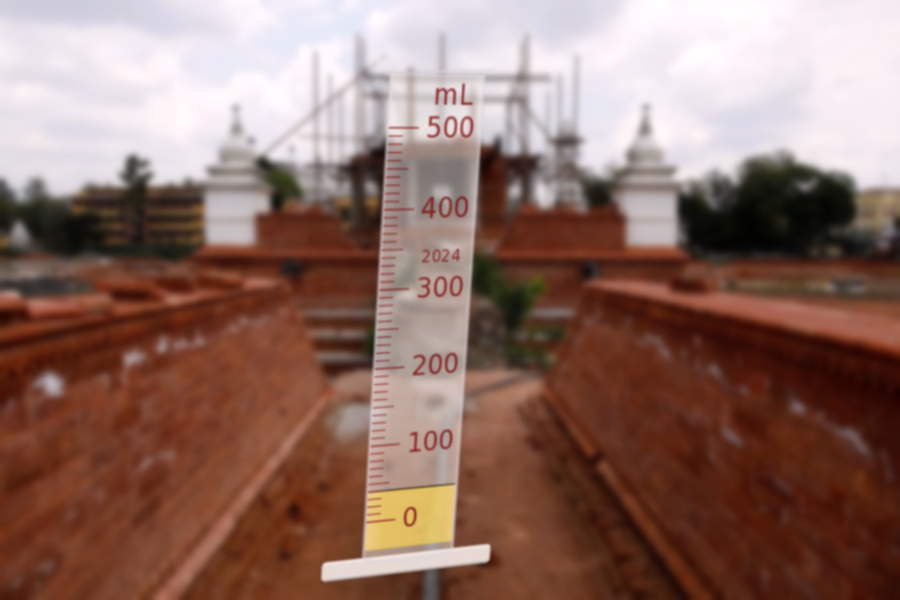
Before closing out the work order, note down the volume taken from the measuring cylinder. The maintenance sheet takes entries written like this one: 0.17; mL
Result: 40; mL
